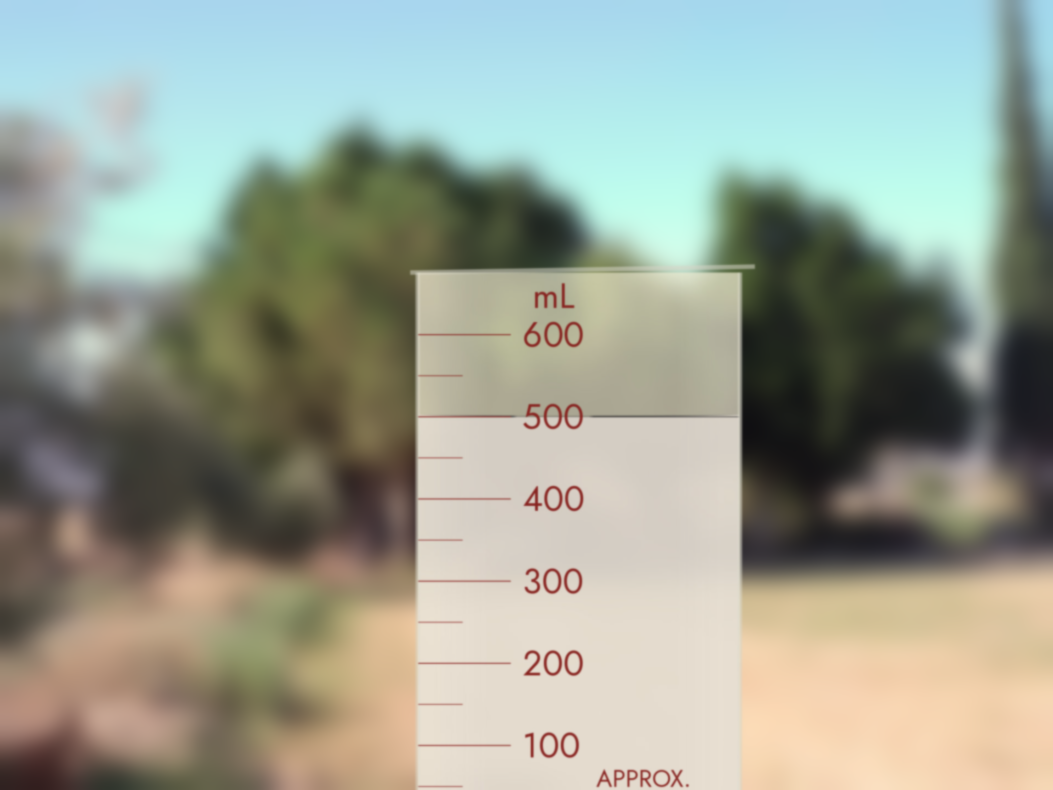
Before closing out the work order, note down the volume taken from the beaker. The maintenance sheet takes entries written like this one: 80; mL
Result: 500; mL
